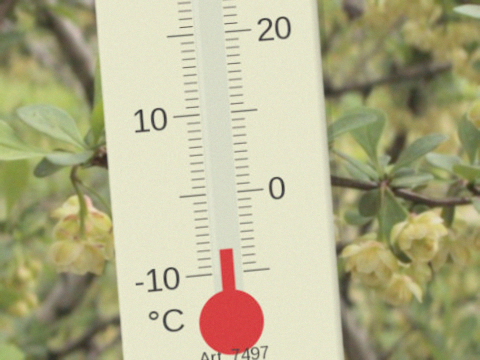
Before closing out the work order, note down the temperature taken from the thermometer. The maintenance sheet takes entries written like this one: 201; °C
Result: -7; °C
